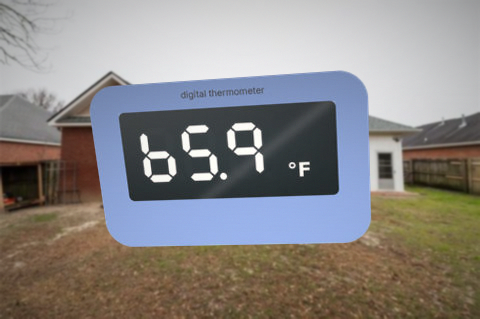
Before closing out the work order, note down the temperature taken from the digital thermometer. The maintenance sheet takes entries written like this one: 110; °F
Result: 65.9; °F
